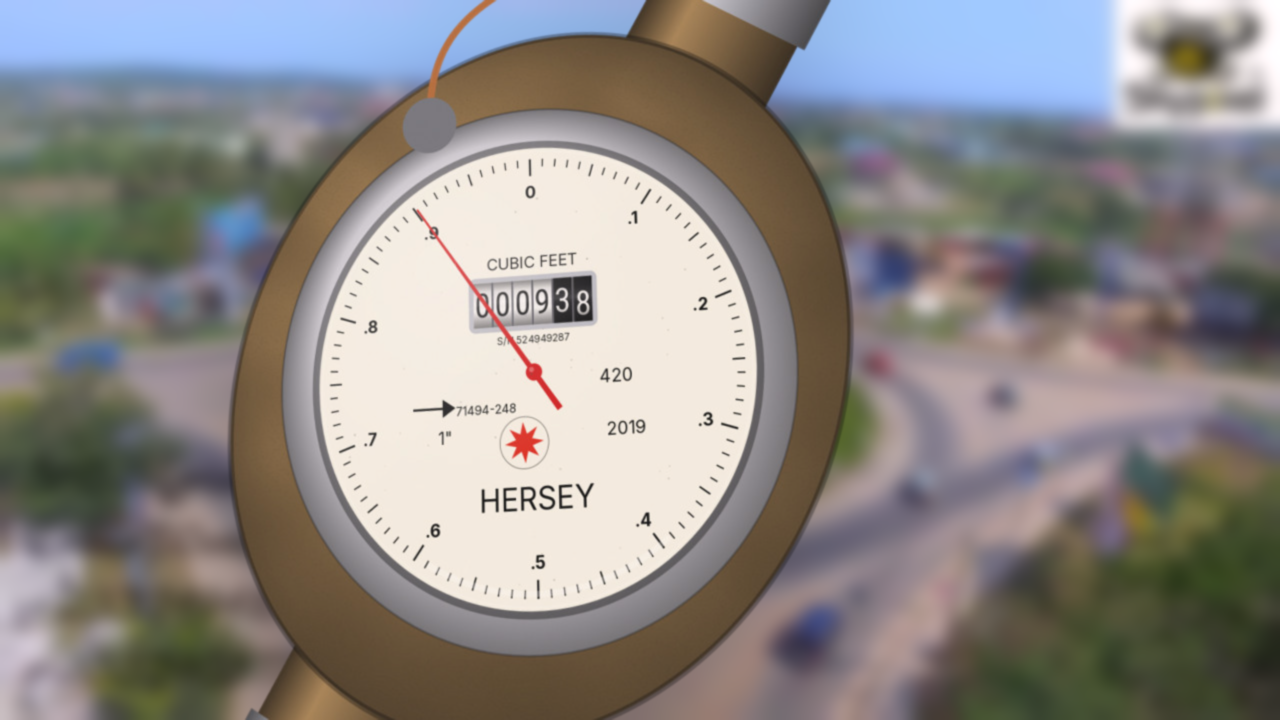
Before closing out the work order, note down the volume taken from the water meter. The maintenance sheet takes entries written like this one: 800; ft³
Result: 937.90; ft³
